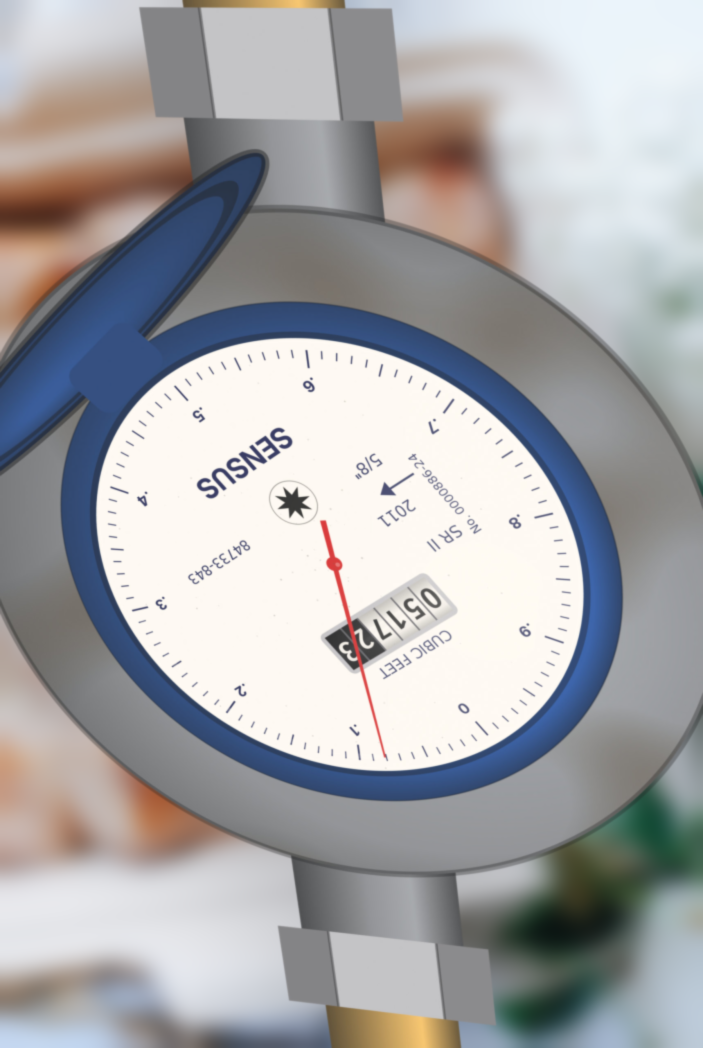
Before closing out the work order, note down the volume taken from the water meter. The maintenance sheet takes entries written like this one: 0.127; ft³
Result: 51723.08; ft³
